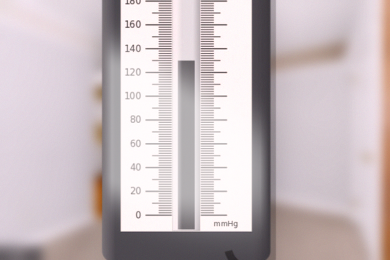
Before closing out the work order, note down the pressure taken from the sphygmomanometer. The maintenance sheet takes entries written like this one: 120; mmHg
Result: 130; mmHg
